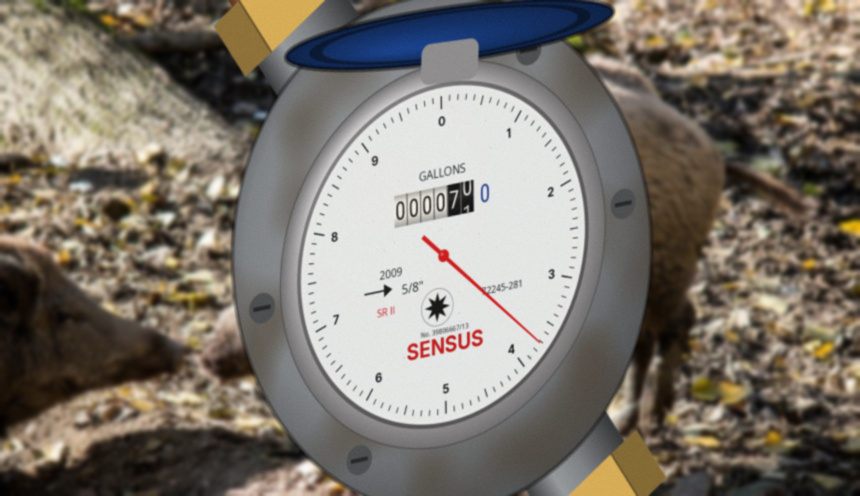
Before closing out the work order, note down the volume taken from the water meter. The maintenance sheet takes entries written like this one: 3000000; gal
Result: 703.7; gal
